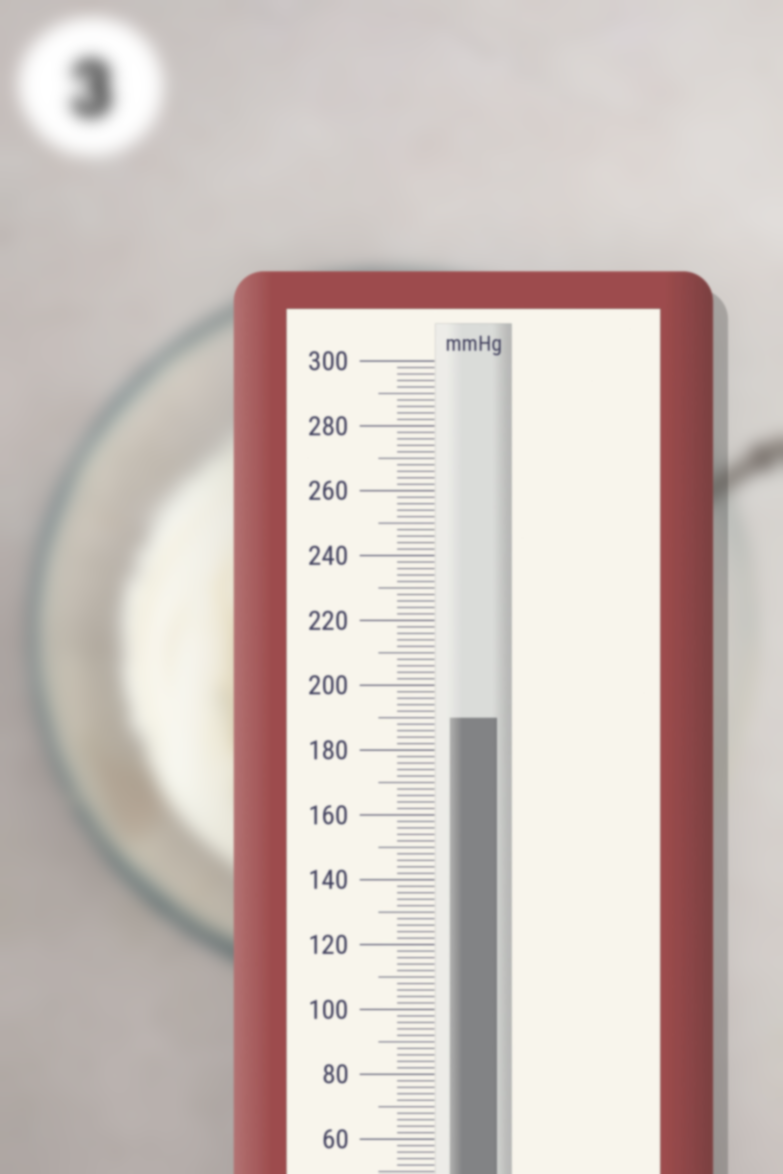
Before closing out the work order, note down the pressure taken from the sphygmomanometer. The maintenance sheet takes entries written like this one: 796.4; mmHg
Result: 190; mmHg
